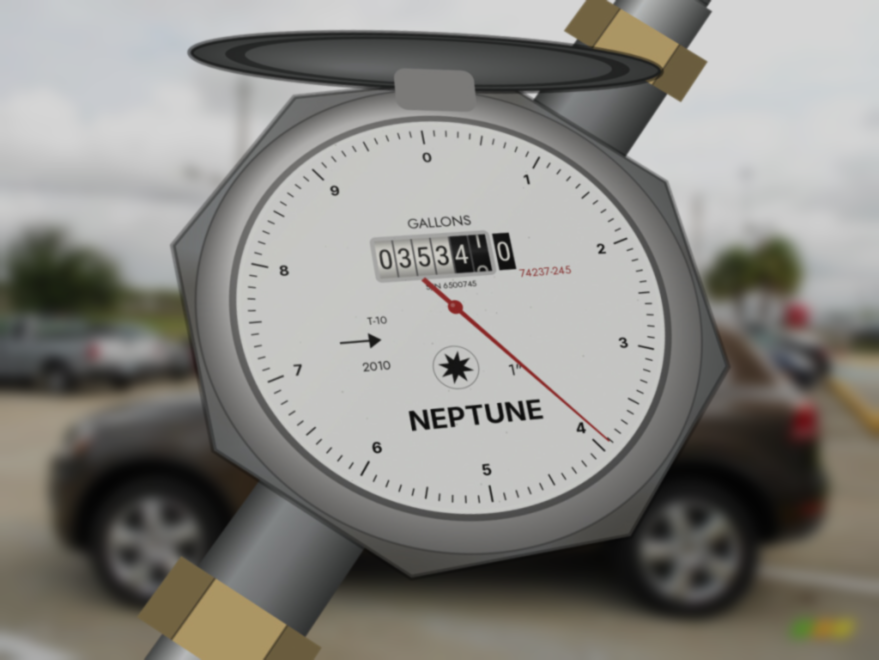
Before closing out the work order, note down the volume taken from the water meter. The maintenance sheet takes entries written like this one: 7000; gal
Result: 353413.9; gal
